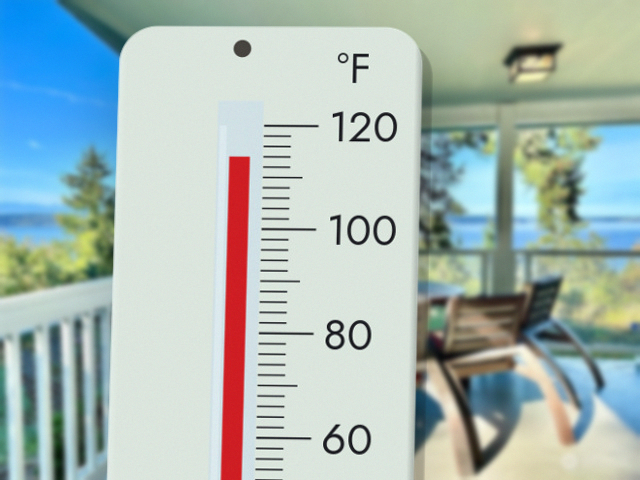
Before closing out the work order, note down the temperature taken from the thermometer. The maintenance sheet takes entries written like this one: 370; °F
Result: 114; °F
